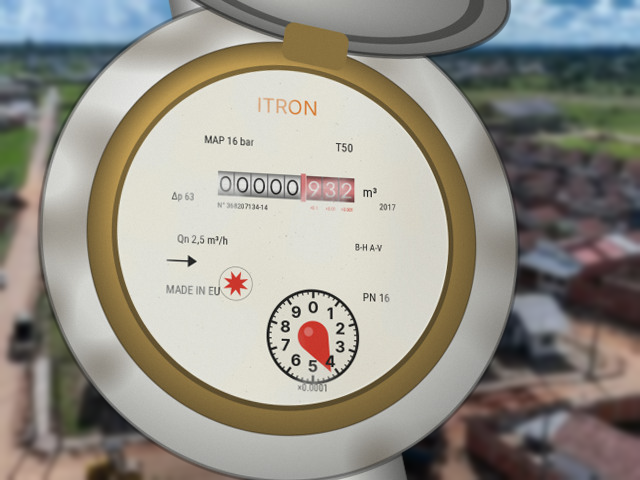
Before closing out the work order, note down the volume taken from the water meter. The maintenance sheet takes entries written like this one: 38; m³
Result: 0.9324; m³
